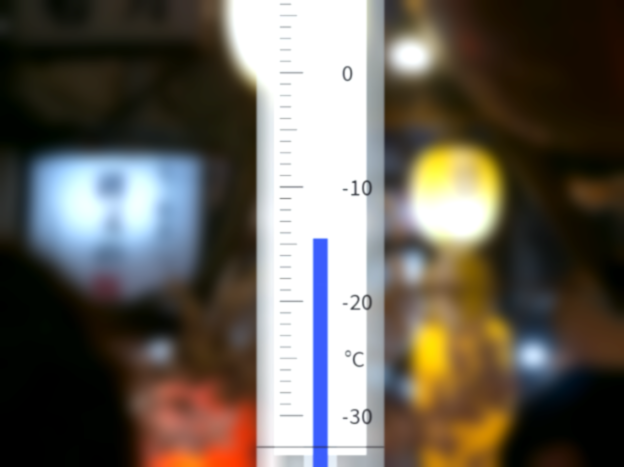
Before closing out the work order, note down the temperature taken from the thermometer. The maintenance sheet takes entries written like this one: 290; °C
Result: -14.5; °C
